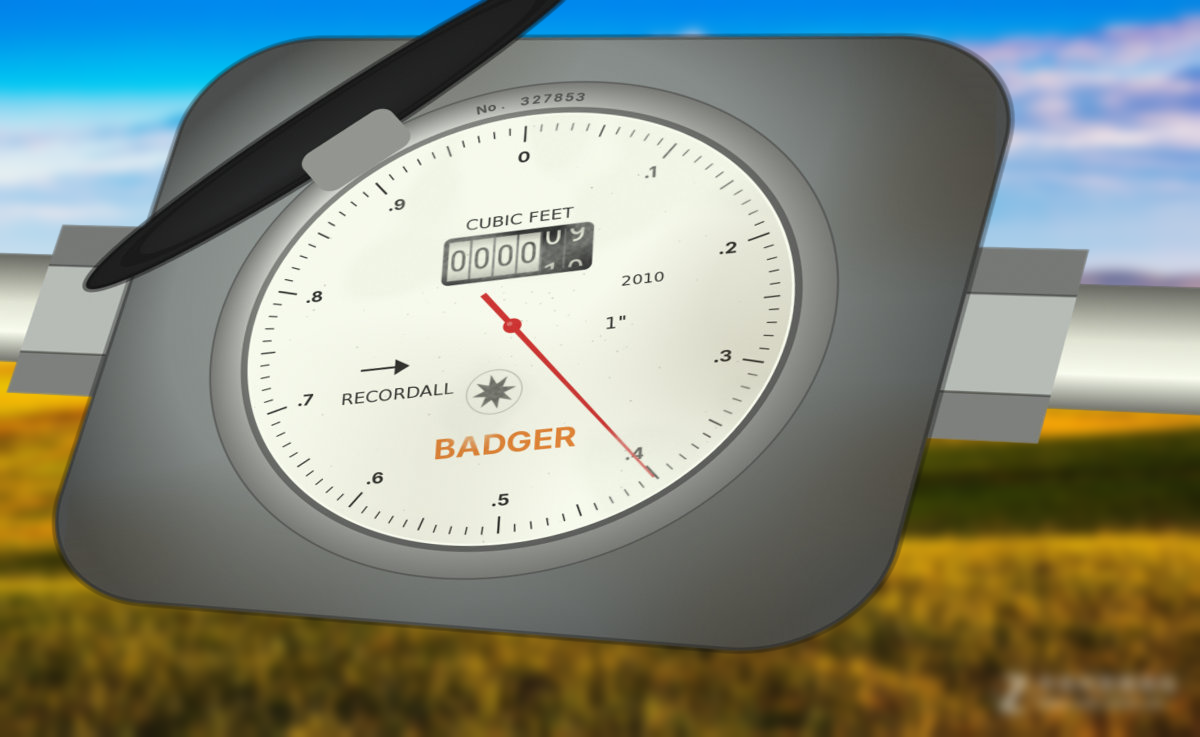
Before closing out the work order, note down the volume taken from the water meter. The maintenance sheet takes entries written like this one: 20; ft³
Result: 9.40; ft³
